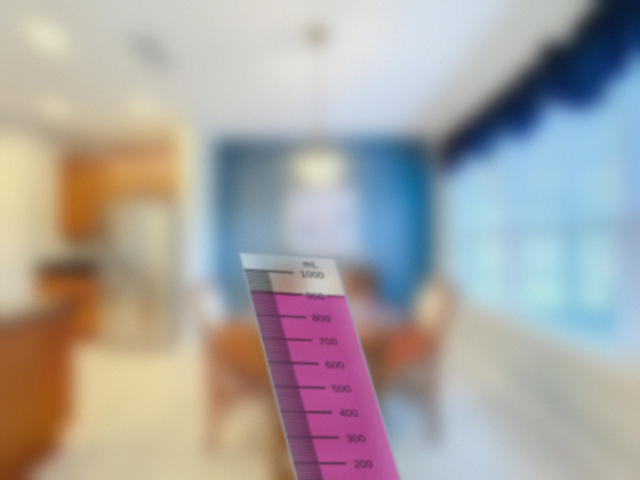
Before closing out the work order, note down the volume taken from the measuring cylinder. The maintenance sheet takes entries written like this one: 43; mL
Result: 900; mL
